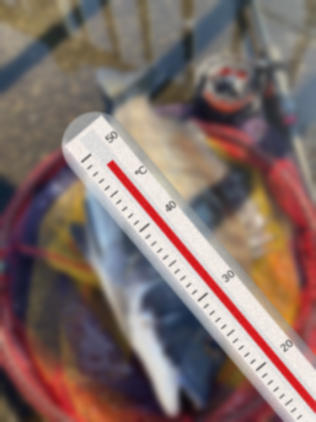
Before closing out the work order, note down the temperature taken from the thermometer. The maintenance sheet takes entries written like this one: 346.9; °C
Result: 48; °C
